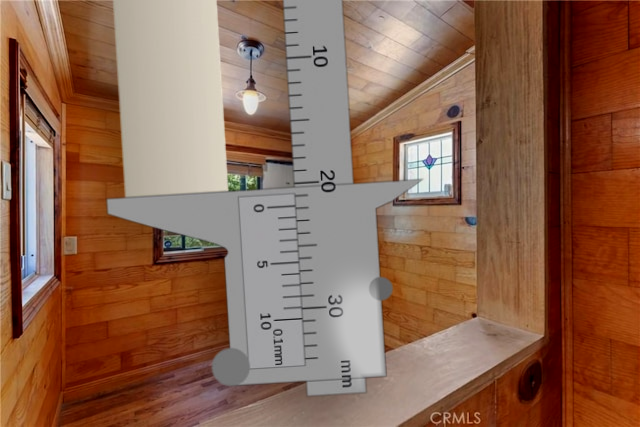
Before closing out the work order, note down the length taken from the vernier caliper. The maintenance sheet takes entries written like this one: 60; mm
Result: 21.8; mm
